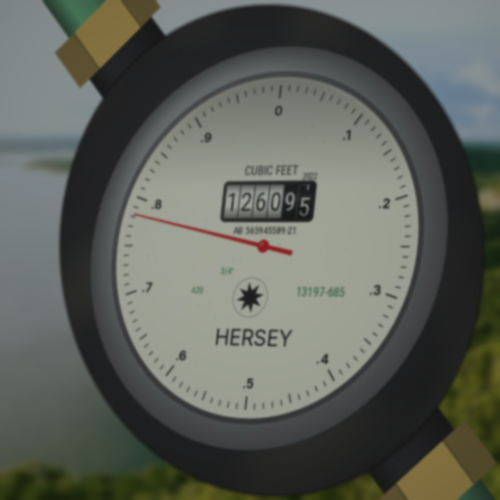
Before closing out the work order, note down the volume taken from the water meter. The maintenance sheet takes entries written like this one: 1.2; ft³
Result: 126094.78; ft³
